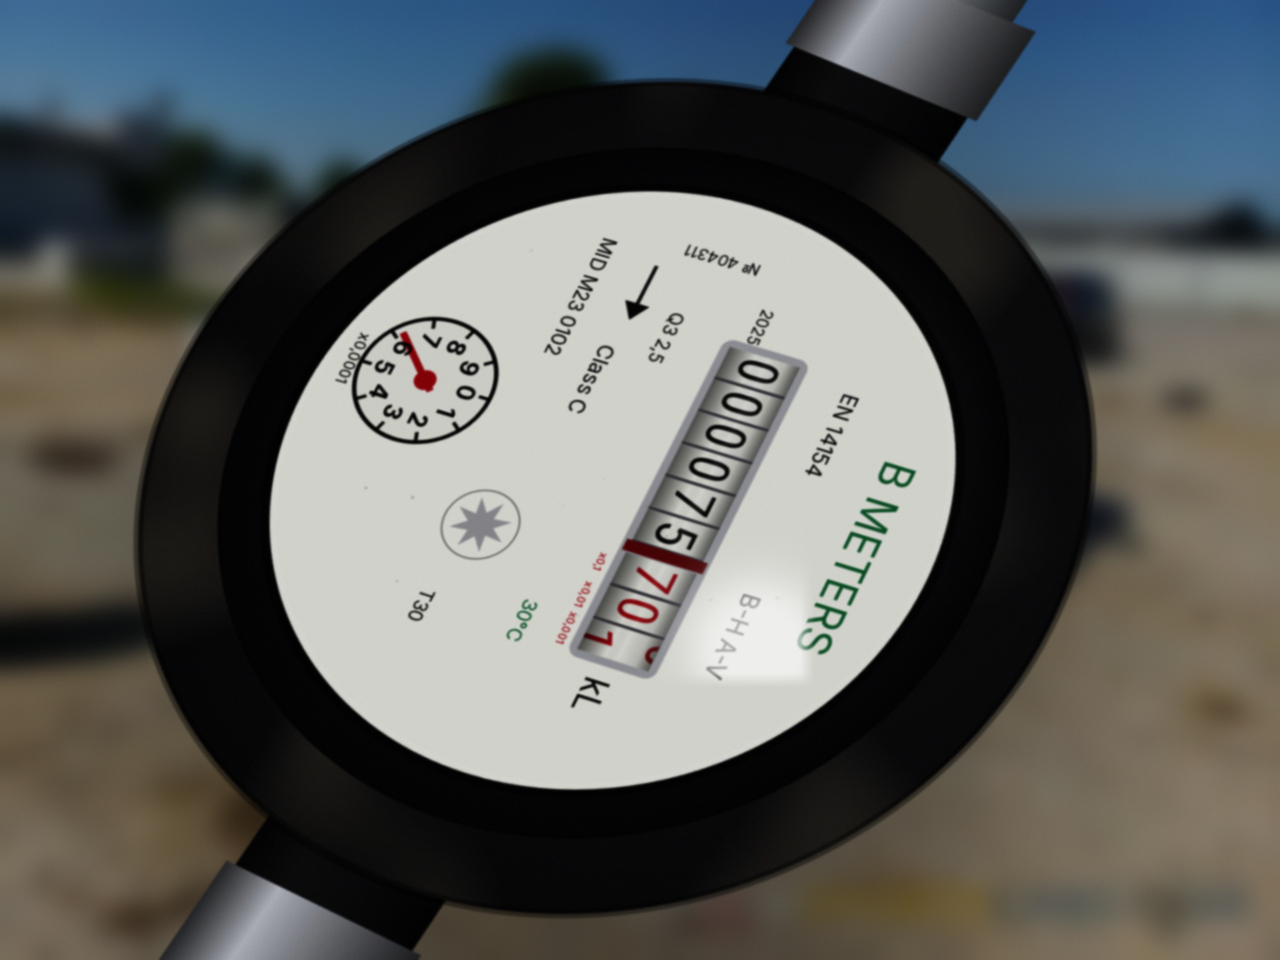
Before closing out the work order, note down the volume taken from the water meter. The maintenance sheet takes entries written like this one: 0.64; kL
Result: 75.7006; kL
